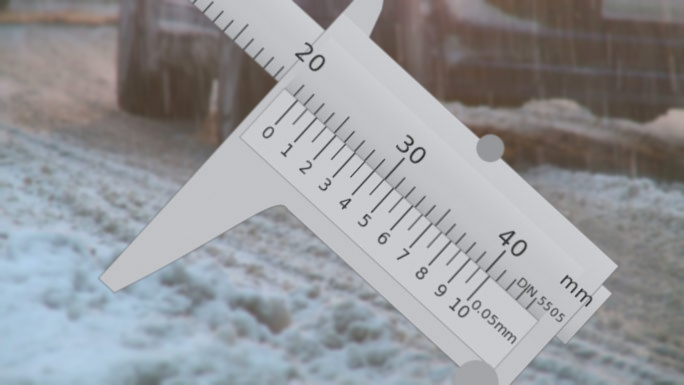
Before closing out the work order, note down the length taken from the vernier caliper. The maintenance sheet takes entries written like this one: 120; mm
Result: 21.4; mm
